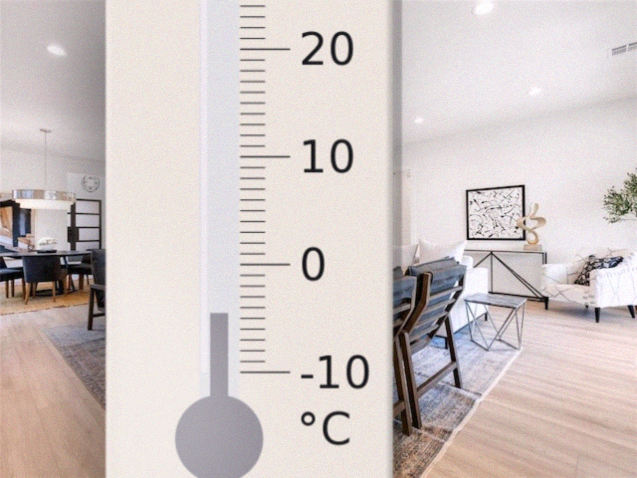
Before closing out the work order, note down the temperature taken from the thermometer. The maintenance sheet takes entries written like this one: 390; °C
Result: -4.5; °C
